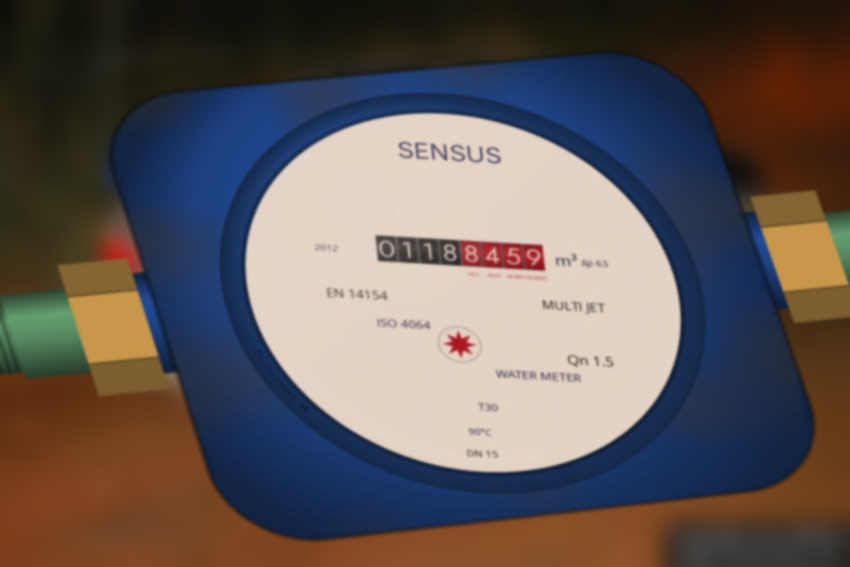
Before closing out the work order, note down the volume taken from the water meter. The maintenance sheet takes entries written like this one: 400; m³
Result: 118.8459; m³
